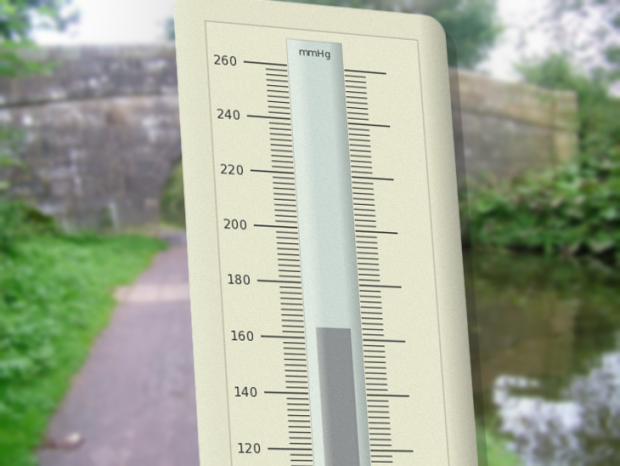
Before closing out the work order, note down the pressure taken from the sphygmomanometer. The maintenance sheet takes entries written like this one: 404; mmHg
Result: 164; mmHg
